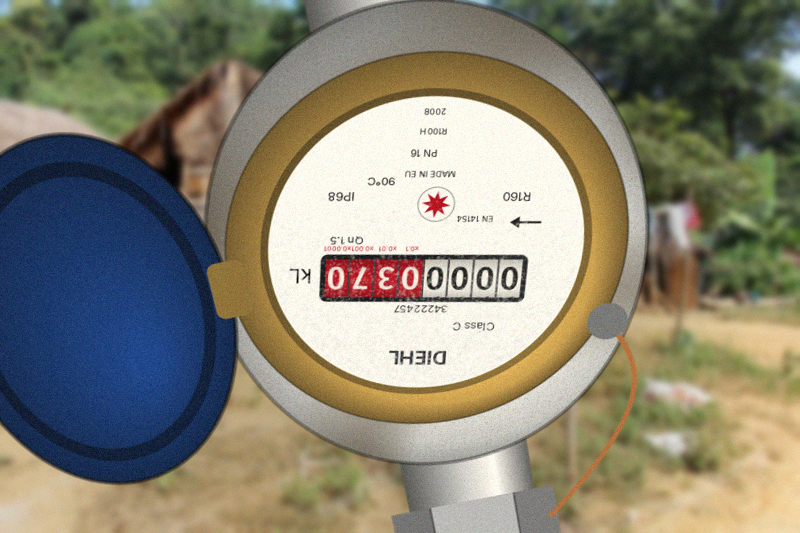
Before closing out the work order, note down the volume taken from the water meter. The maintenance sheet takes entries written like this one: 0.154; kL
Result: 0.0370; kL
